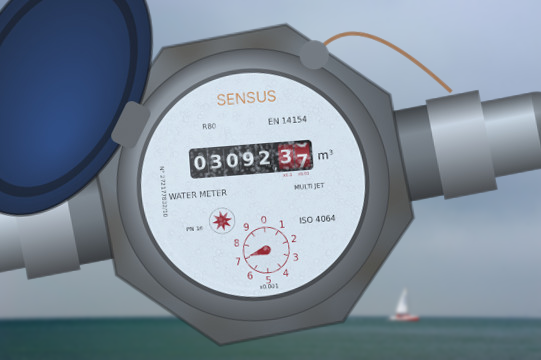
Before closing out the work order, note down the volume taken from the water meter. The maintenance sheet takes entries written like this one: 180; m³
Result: 3092.367; m³
